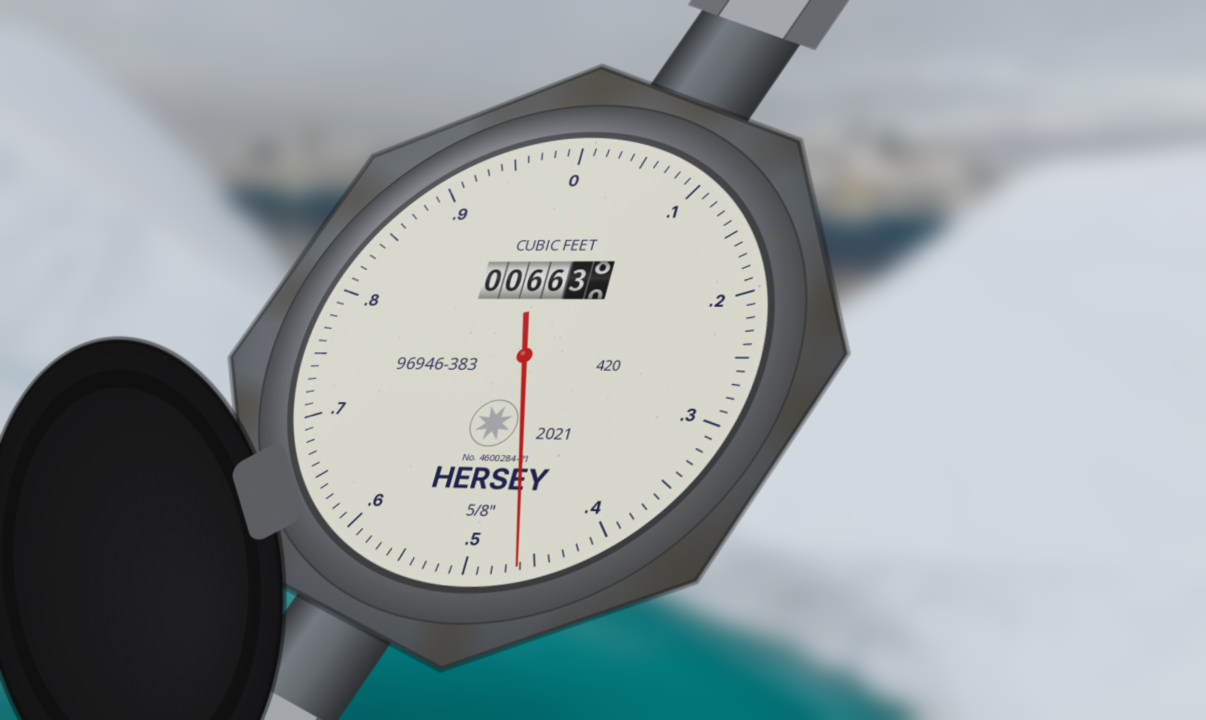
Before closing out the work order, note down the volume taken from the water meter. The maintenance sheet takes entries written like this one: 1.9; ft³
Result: 6638.46; ft³
